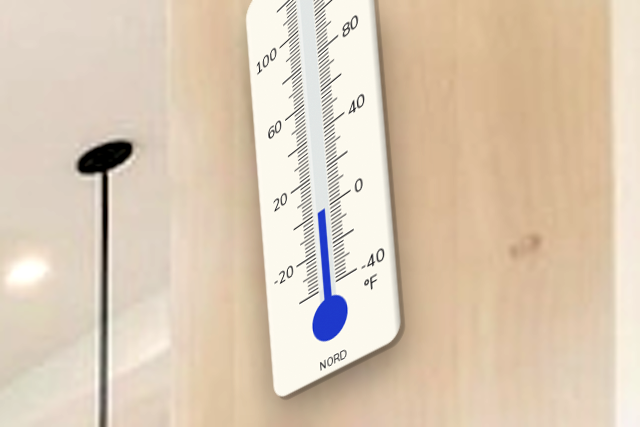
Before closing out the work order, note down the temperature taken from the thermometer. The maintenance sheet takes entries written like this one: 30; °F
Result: 0; °F
